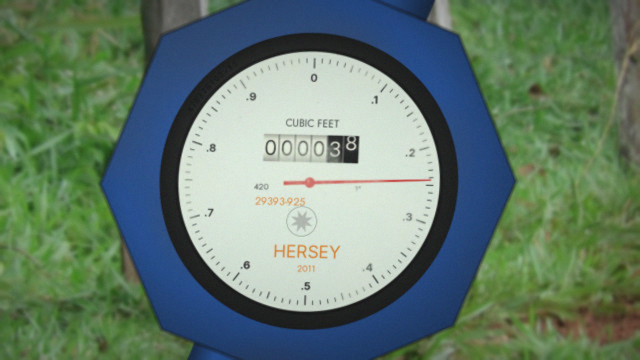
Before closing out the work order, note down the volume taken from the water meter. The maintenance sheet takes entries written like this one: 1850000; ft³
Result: 38.24; ft³
